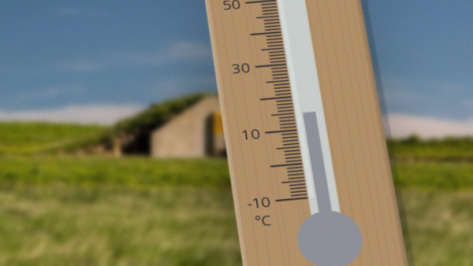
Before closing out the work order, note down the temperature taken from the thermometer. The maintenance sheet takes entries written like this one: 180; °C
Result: 15; °C
